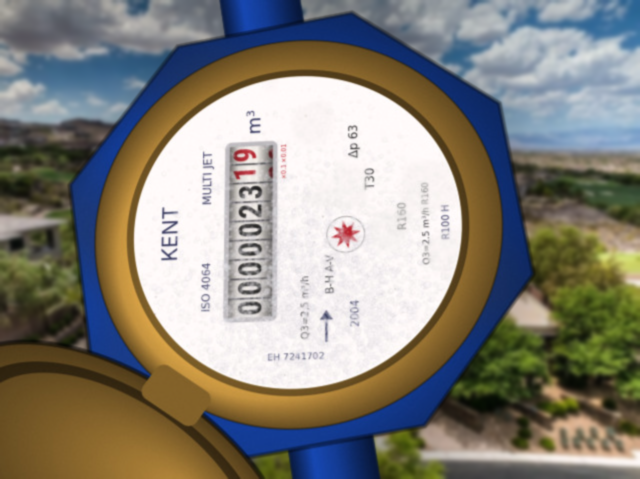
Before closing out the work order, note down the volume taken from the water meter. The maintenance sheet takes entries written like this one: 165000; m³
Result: 23.19; m³
